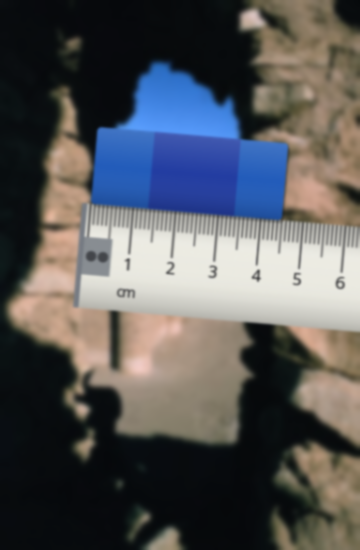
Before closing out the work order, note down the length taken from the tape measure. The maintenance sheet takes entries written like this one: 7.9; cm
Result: 4.5; cm
